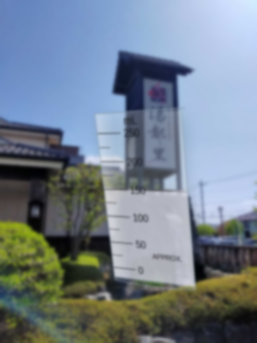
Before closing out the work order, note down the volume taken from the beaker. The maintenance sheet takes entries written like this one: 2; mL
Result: 150; mL
